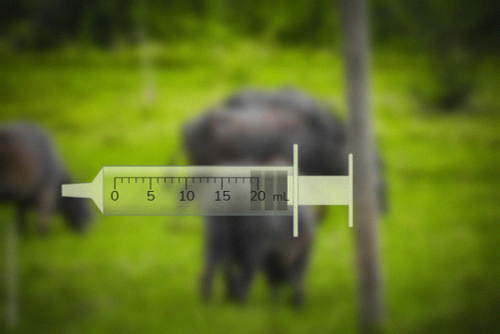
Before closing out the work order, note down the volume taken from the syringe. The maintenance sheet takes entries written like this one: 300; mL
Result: 19; mL
